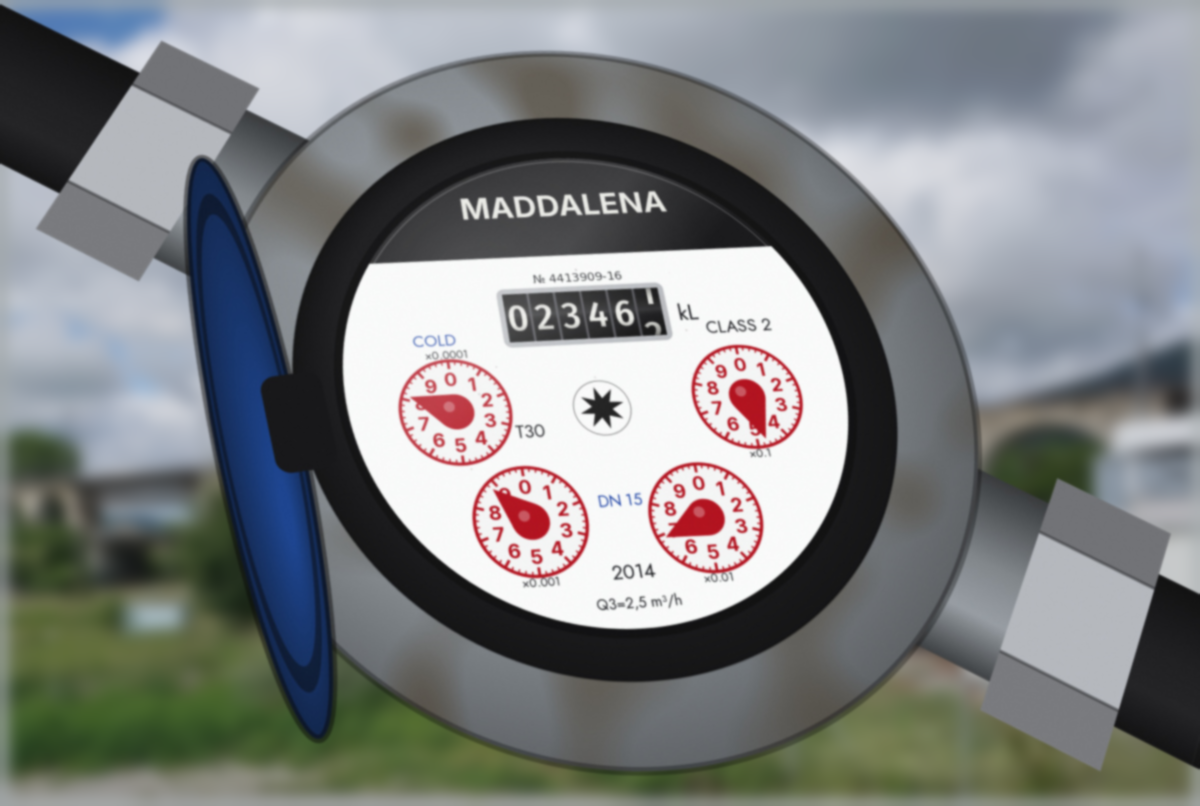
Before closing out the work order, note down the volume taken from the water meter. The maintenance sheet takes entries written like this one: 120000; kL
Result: 23461.4688; kL
